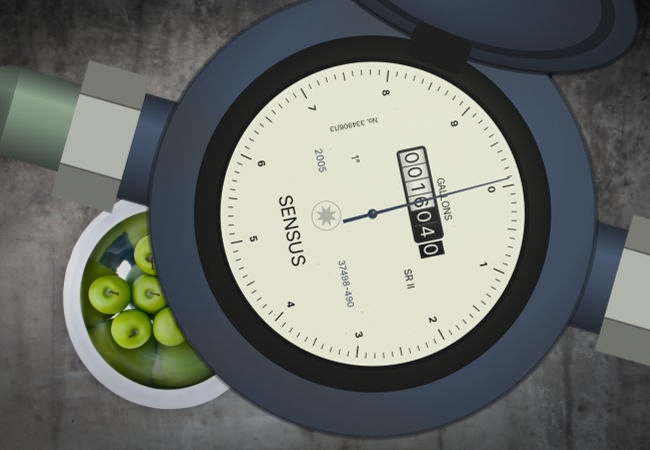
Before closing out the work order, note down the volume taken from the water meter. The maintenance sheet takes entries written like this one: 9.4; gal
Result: 16039.9; gal
